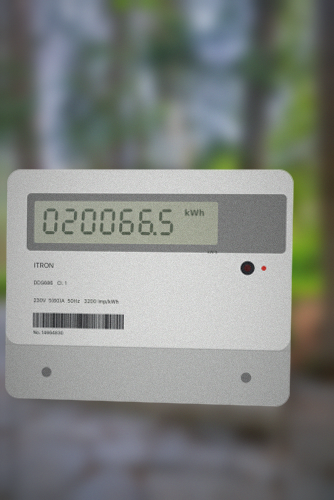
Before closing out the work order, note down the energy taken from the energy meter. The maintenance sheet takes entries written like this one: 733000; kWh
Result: 20066.5; kWh
